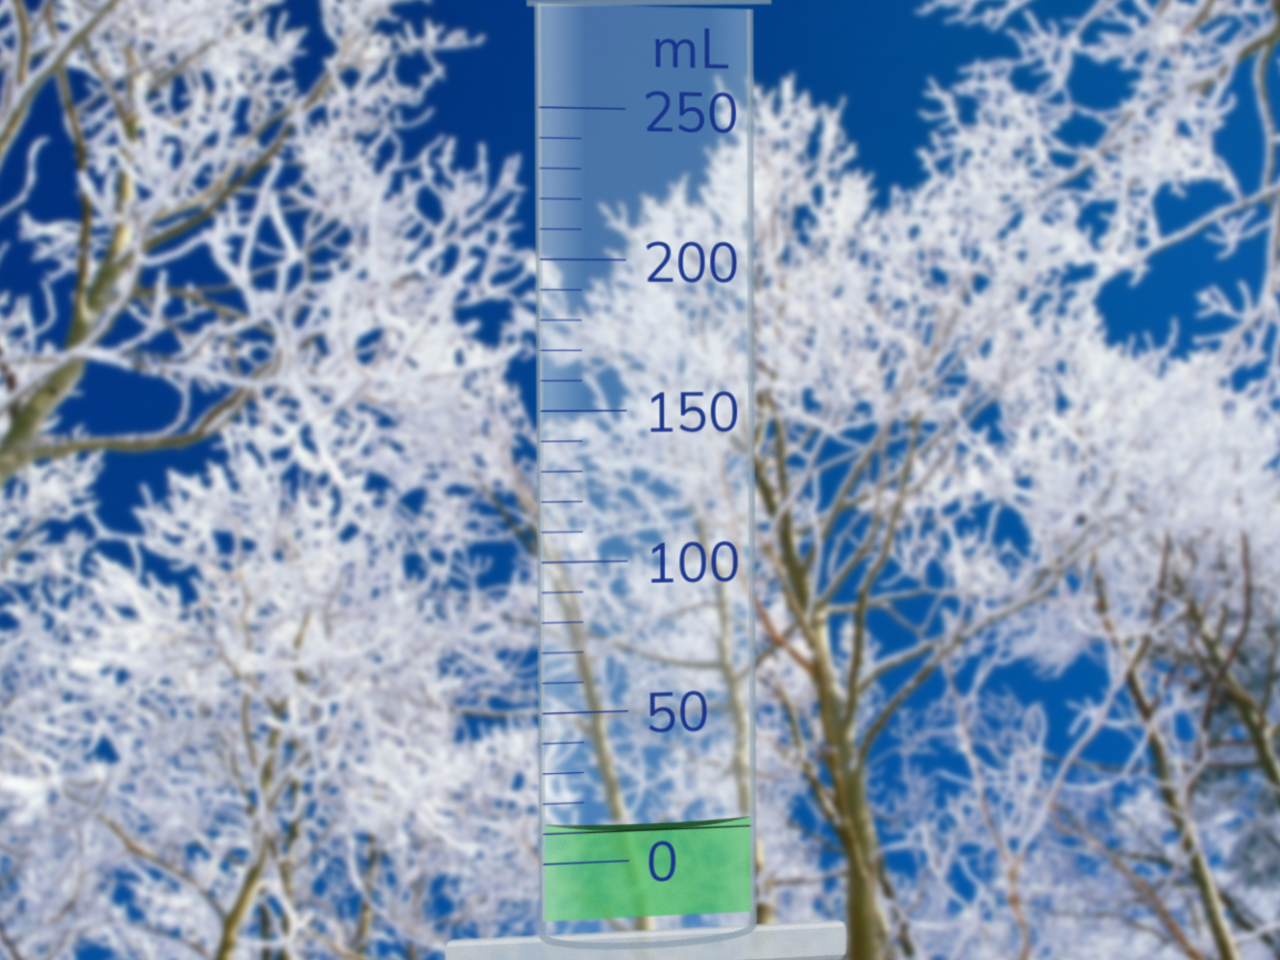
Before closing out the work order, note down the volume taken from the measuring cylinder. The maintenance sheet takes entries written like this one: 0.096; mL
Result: 10; mL
